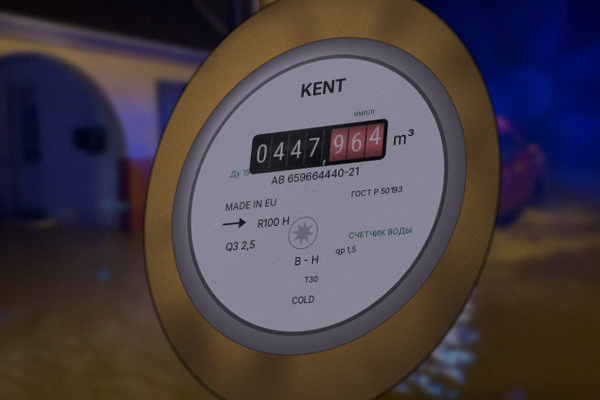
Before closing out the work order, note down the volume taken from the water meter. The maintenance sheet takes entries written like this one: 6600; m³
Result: 447.964; m³
